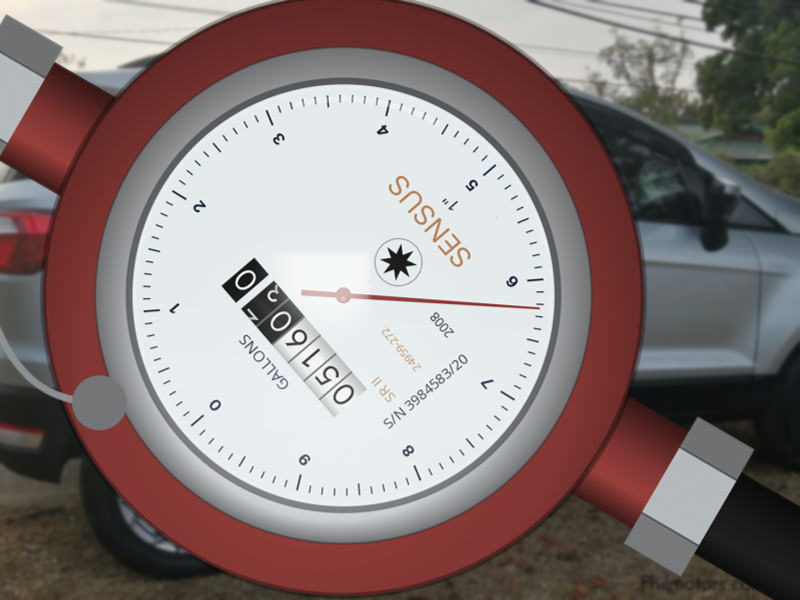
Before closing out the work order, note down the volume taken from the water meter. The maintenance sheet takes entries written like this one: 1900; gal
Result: 516026.2; gal
